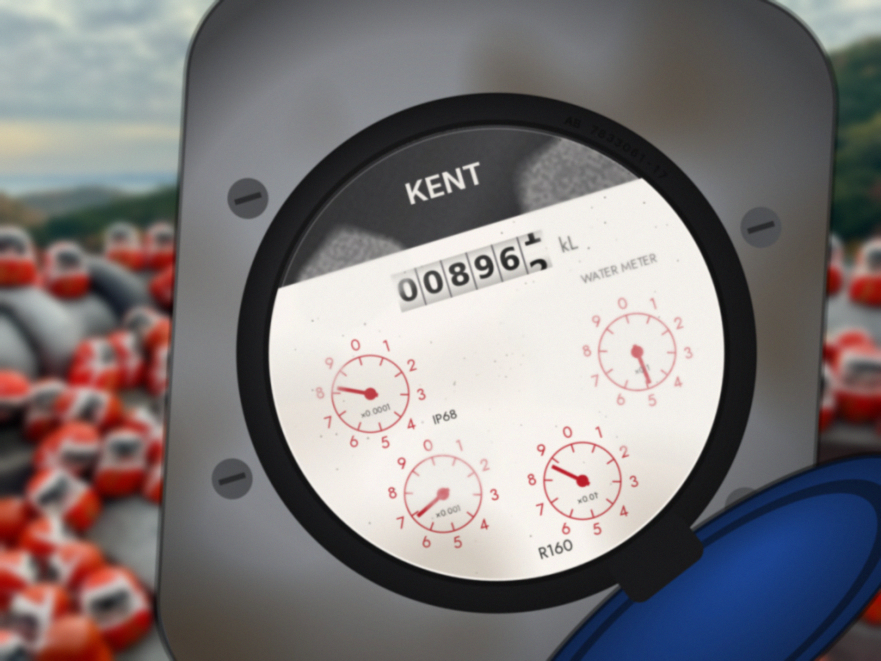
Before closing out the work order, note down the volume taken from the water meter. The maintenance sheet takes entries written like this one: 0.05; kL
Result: 8961.4868; kL
